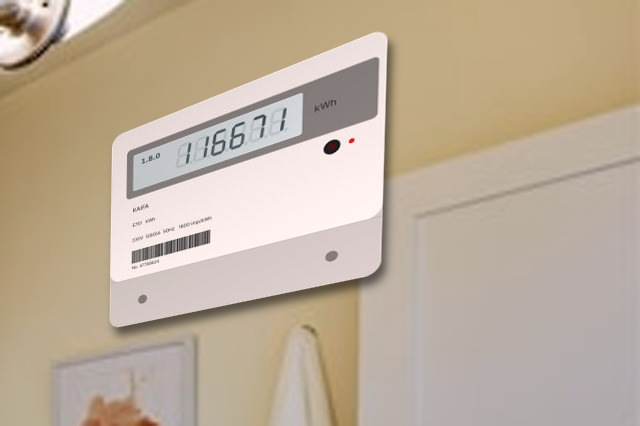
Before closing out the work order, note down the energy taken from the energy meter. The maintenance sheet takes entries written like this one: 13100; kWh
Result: 116671; kWh
